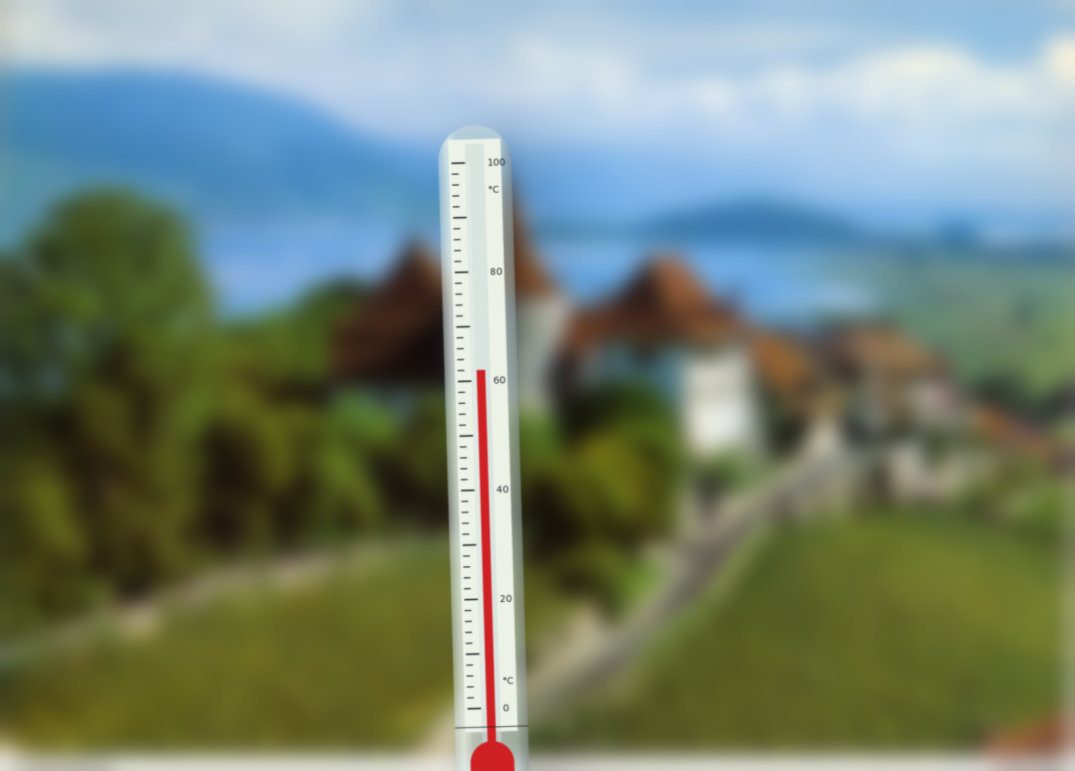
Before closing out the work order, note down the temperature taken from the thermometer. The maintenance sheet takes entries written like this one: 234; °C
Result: 62; °C
